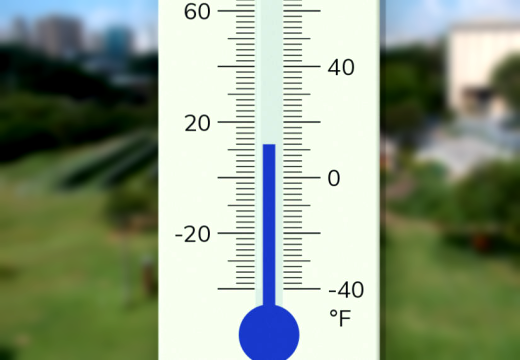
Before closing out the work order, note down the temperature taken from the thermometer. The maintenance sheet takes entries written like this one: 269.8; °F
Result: 12; °F
